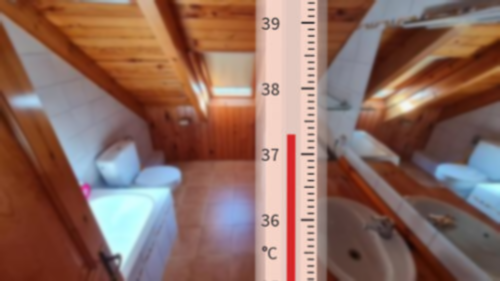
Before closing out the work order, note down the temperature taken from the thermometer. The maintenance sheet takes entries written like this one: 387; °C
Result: 37.3; °C
